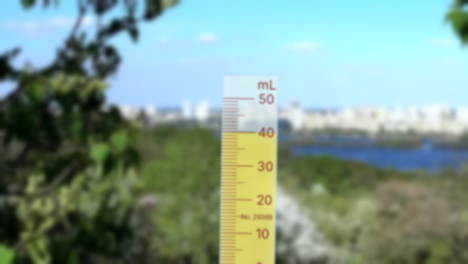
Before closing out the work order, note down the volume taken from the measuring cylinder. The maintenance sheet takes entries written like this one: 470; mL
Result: 40; mL
